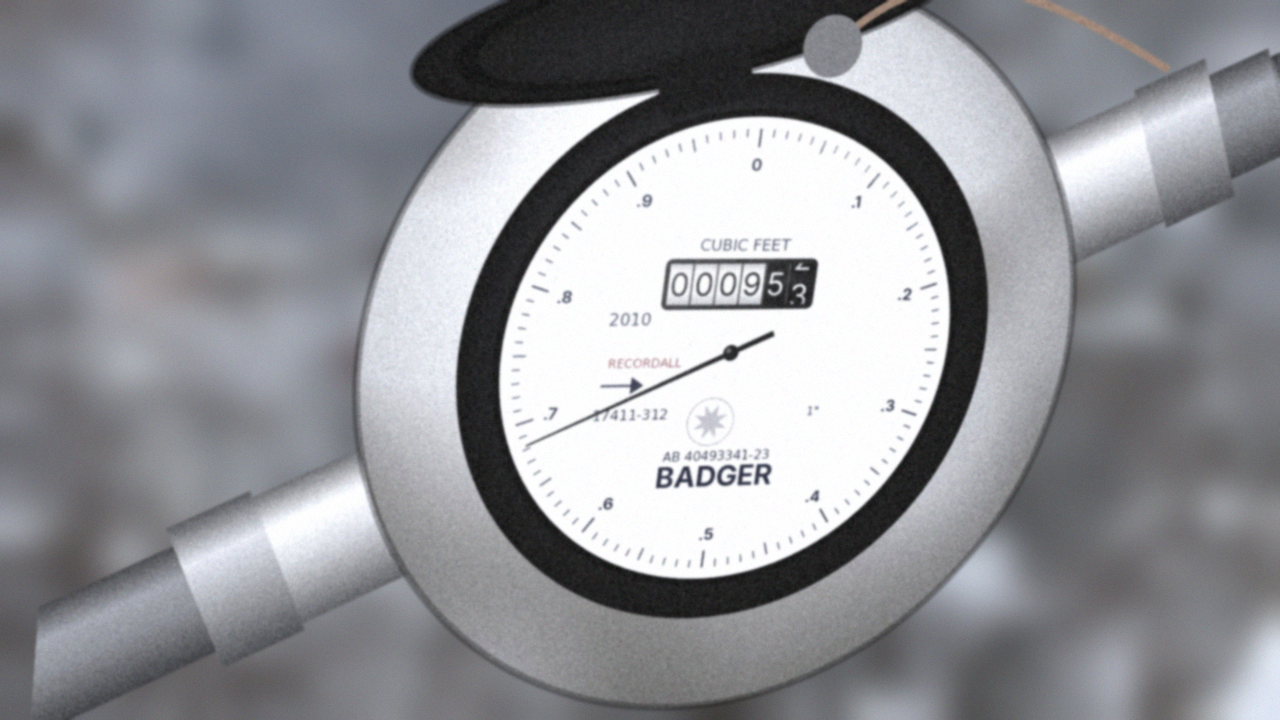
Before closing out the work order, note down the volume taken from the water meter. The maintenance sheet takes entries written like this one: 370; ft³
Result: 952.68; ft³
